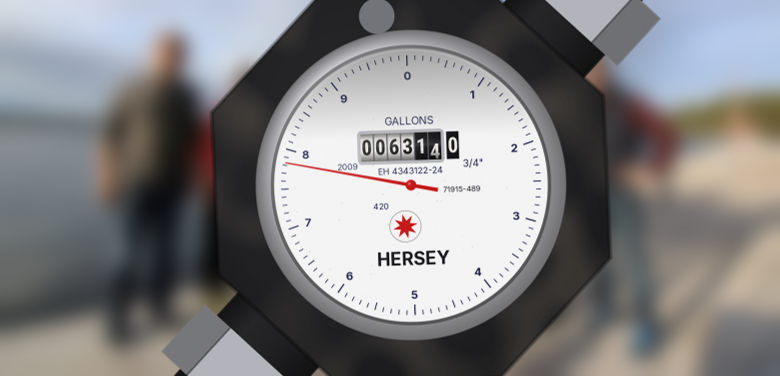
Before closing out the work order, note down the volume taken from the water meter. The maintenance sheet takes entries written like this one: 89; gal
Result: 63137.8; gal
